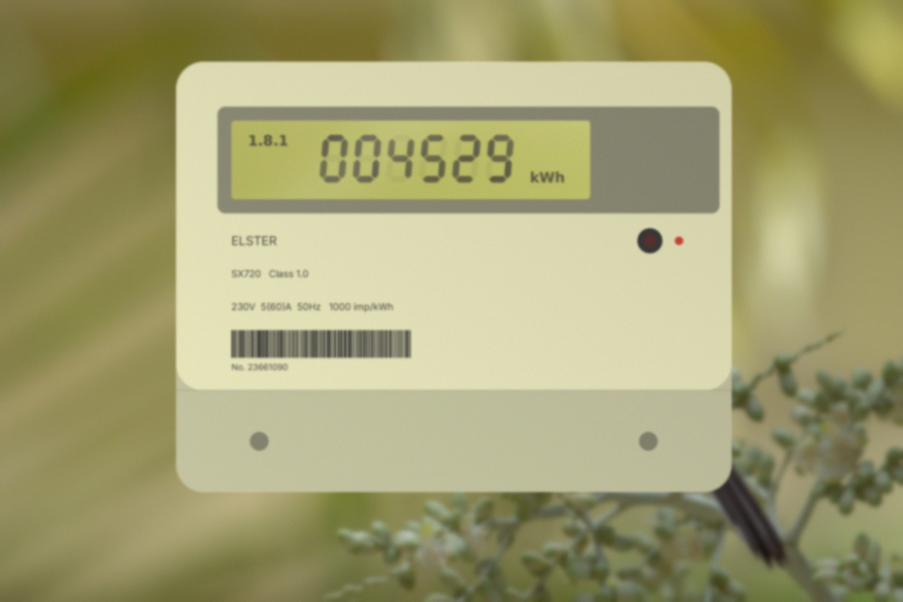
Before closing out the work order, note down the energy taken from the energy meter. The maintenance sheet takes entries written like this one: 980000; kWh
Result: 4529; kWh
